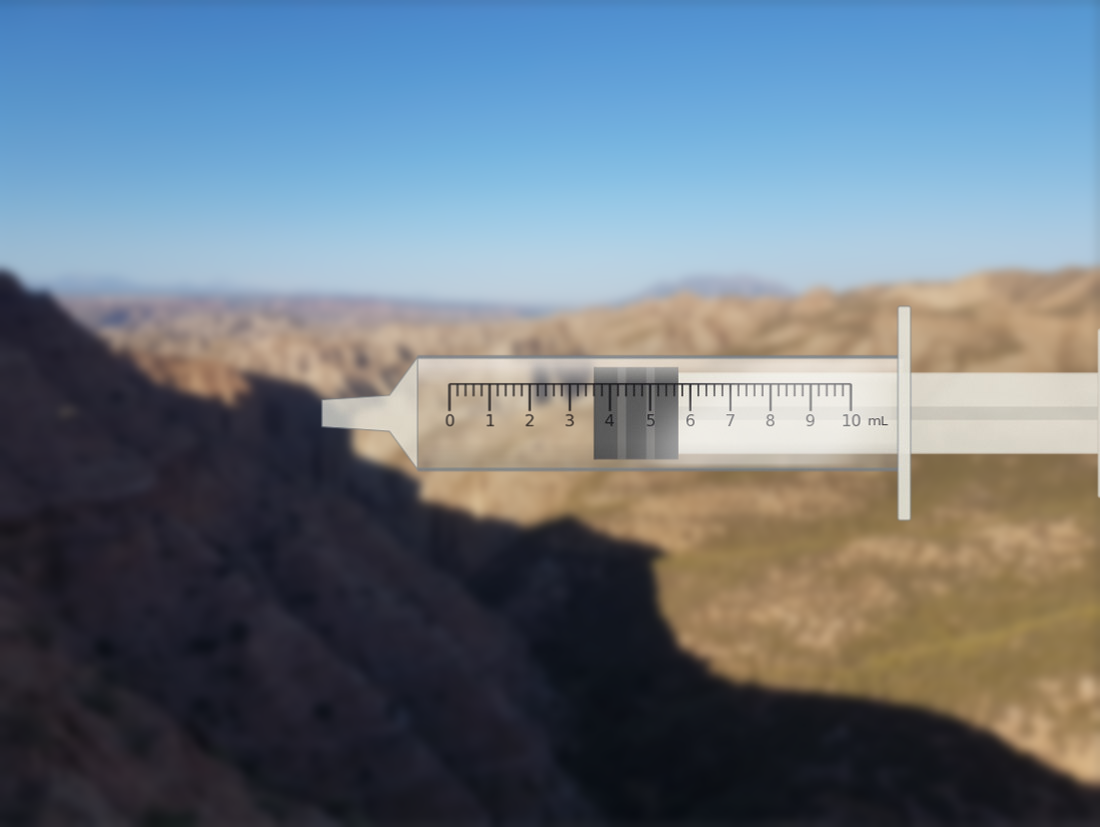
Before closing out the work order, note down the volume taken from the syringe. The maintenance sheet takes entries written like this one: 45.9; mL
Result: 3.6; mL
